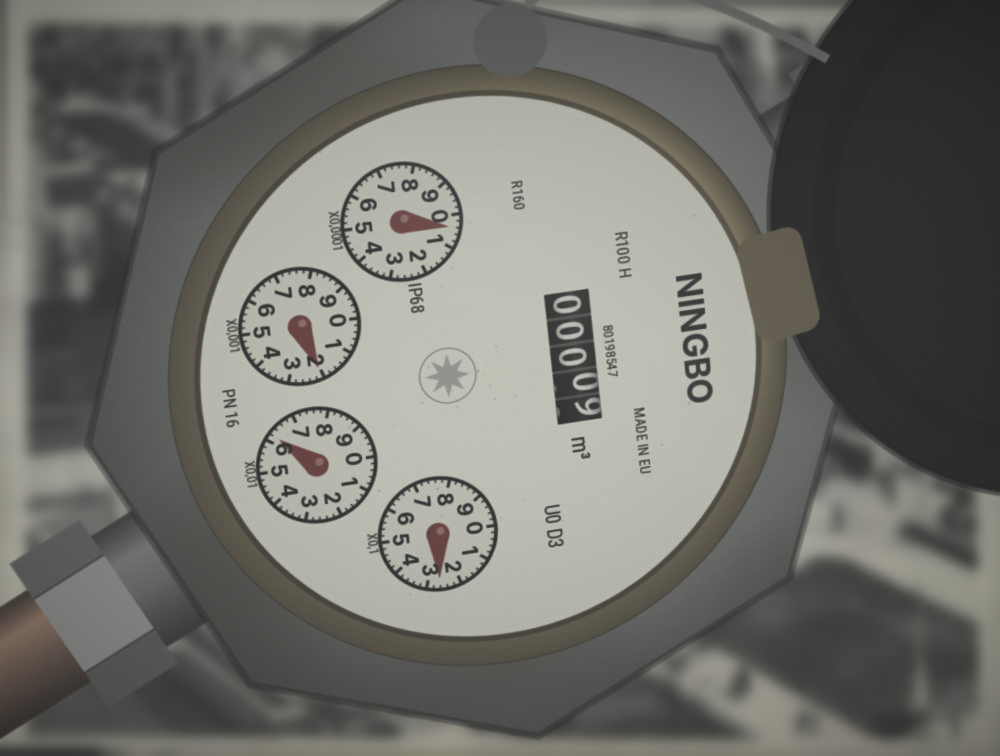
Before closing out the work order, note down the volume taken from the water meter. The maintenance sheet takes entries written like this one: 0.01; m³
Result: 9.2620; m³
